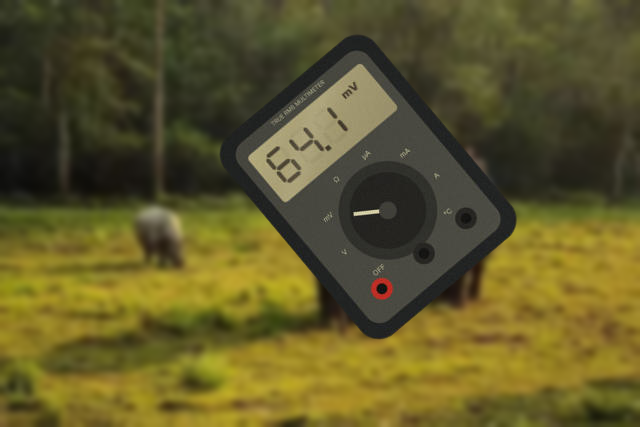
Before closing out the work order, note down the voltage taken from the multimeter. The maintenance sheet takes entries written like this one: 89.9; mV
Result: 64.1; mV
